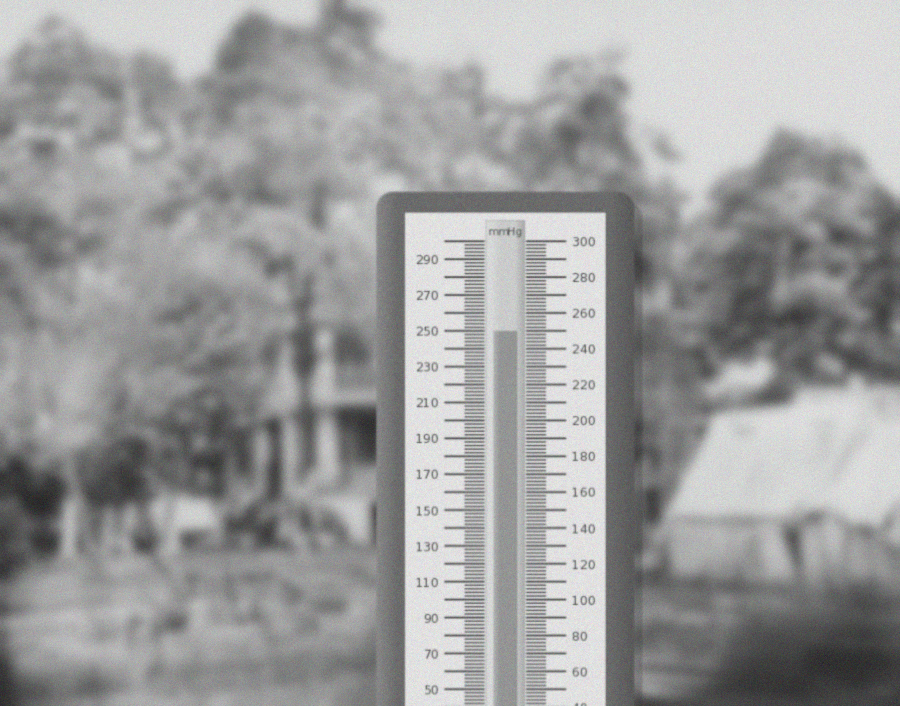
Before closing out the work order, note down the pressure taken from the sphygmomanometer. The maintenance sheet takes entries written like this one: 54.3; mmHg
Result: 250; mmHg
